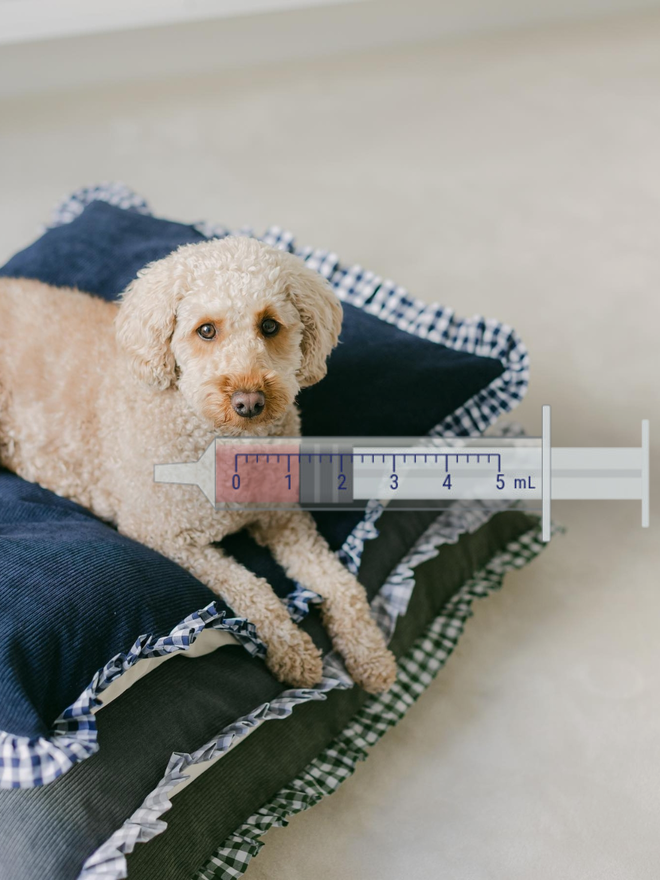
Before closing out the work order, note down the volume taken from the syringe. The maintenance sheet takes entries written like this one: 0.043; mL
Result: 1.2; mL
